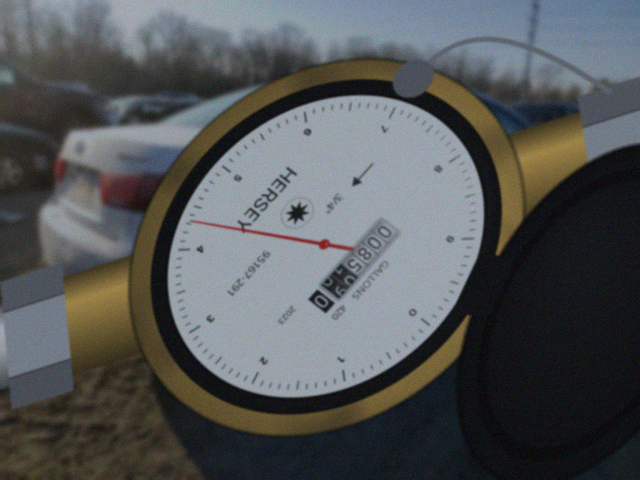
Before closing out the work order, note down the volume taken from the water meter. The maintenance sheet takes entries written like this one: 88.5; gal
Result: 85094.3; gal
